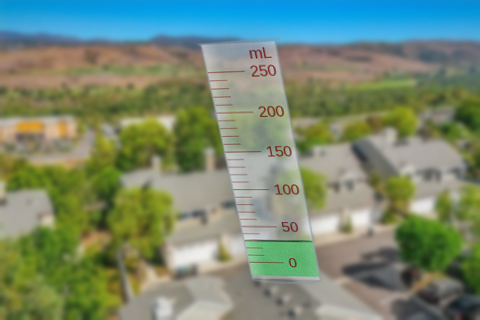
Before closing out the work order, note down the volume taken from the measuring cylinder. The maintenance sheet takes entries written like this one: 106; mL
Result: 30; mL
